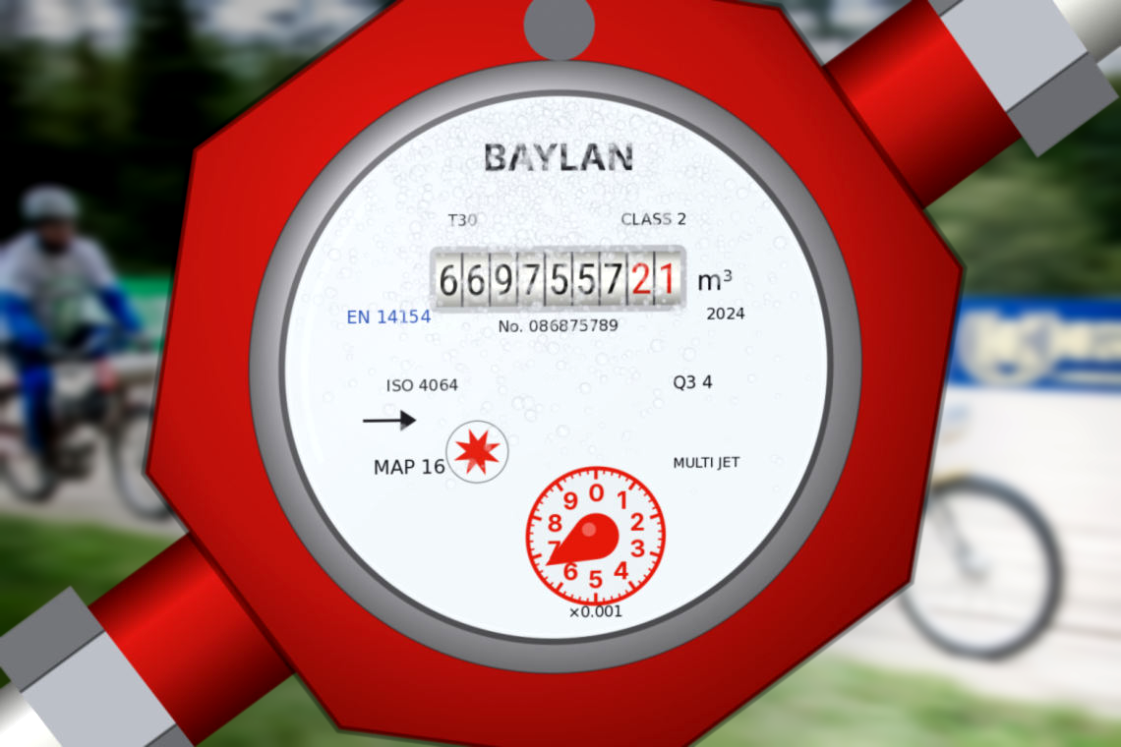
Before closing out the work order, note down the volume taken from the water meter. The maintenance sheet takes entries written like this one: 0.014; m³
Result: 6697557.216; m³
